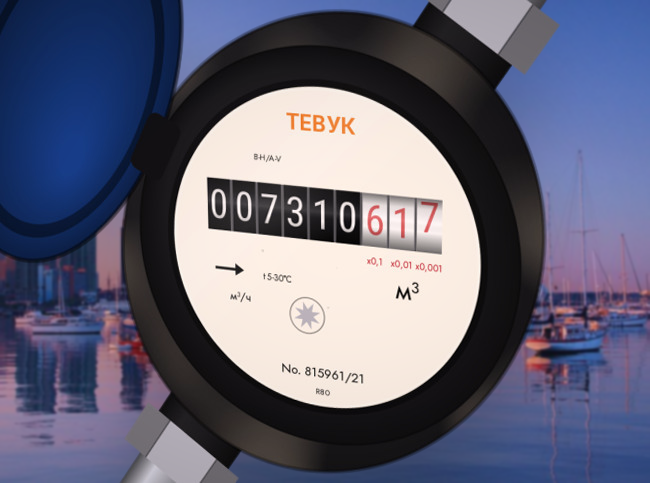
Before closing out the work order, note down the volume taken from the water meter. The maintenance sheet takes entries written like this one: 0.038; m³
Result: 7310.617; m³
